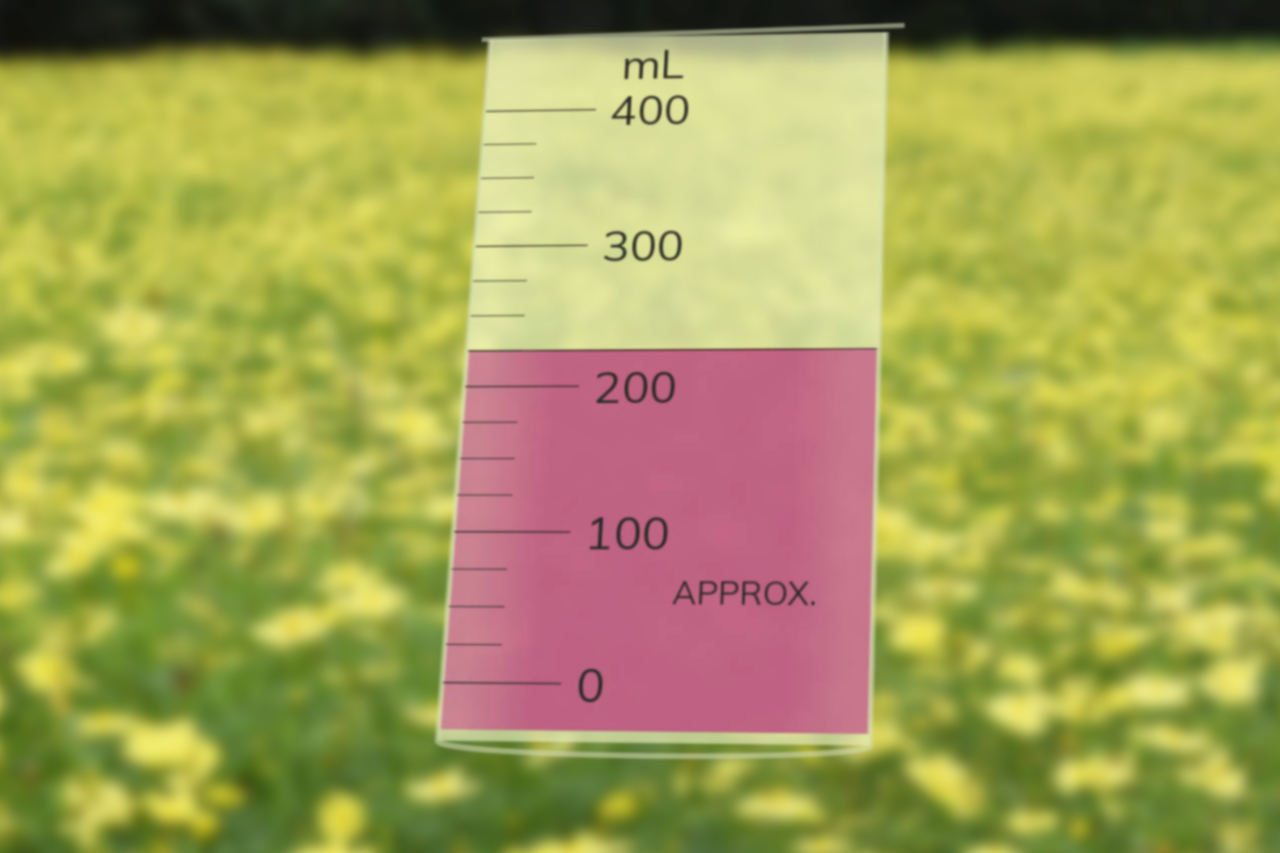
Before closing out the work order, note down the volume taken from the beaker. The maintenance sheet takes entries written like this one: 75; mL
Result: 225; mL
